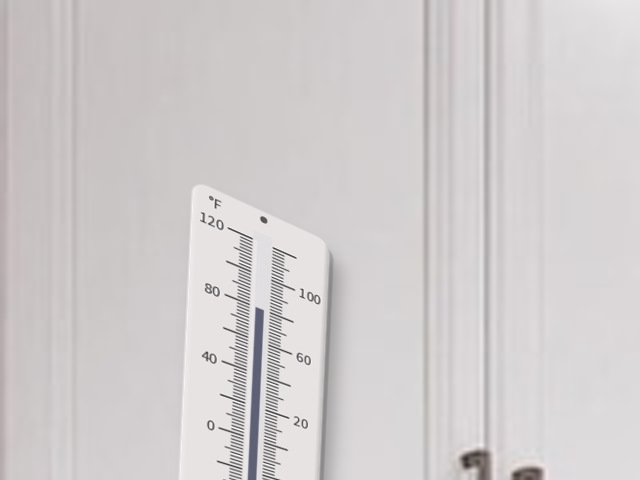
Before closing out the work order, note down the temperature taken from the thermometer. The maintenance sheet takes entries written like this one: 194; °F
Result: 80; °F
